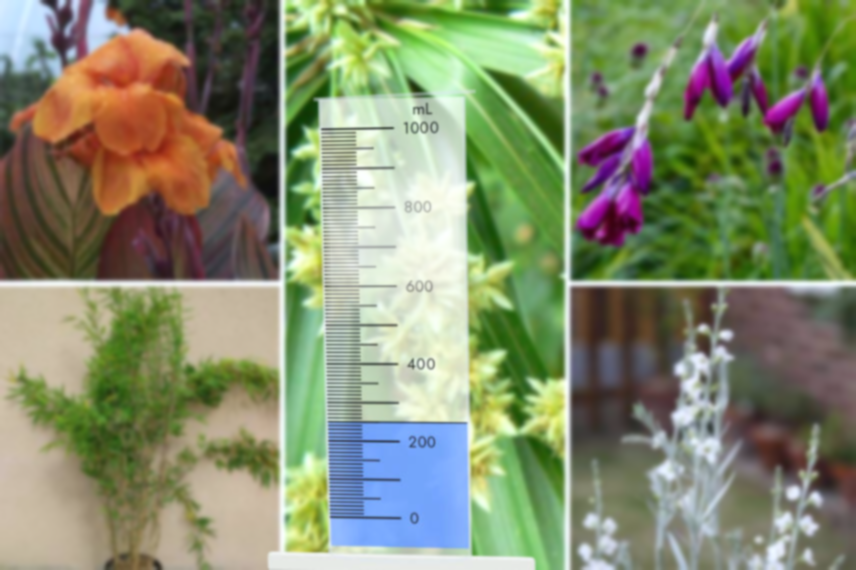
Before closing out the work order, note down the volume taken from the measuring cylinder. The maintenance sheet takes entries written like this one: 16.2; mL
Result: 250; mL
